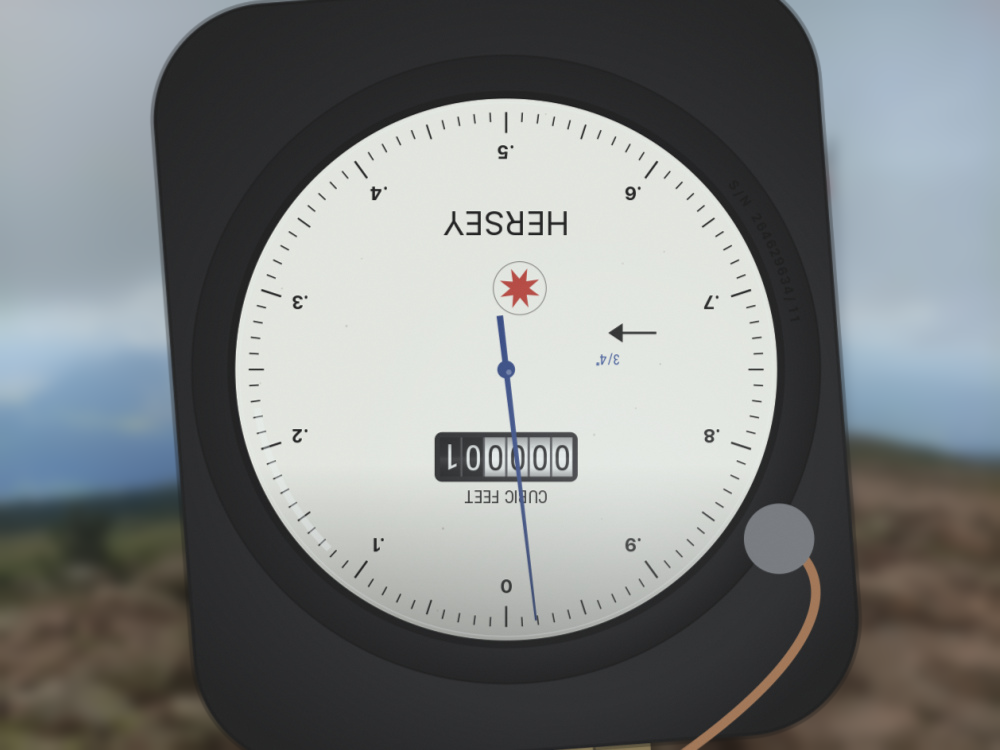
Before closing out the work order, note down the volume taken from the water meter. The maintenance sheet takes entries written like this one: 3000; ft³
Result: 0.98; ft³
